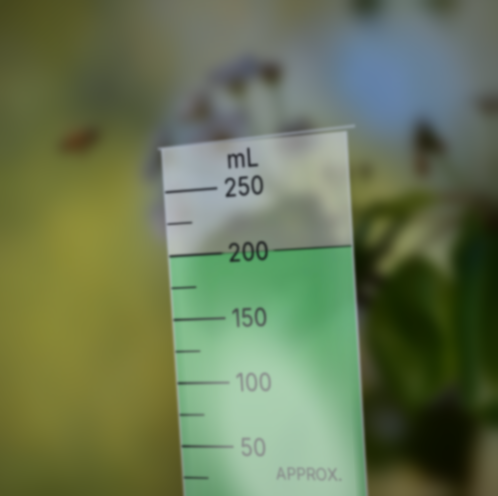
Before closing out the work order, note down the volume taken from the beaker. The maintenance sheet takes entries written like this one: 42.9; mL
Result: 200; mL
